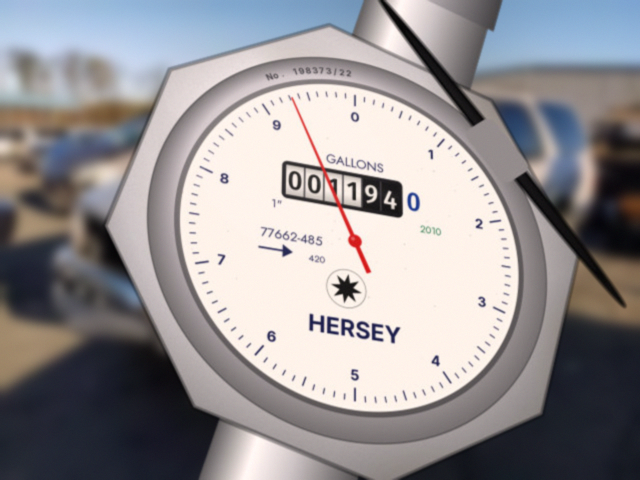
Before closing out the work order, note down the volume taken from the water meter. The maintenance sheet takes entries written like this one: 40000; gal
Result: 11939.3; gal
